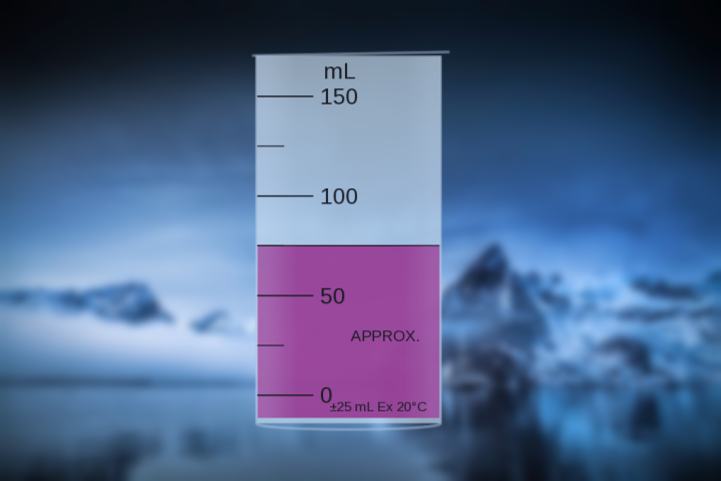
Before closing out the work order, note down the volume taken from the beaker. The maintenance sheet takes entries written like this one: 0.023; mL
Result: 75; mL
